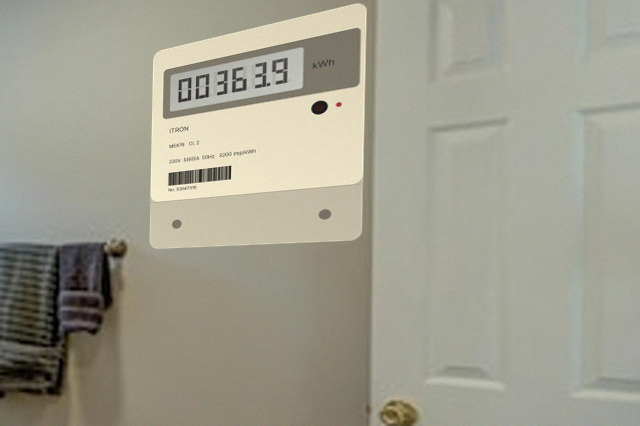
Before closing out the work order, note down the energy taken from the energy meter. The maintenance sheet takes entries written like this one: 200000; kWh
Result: 363.9; kWh
